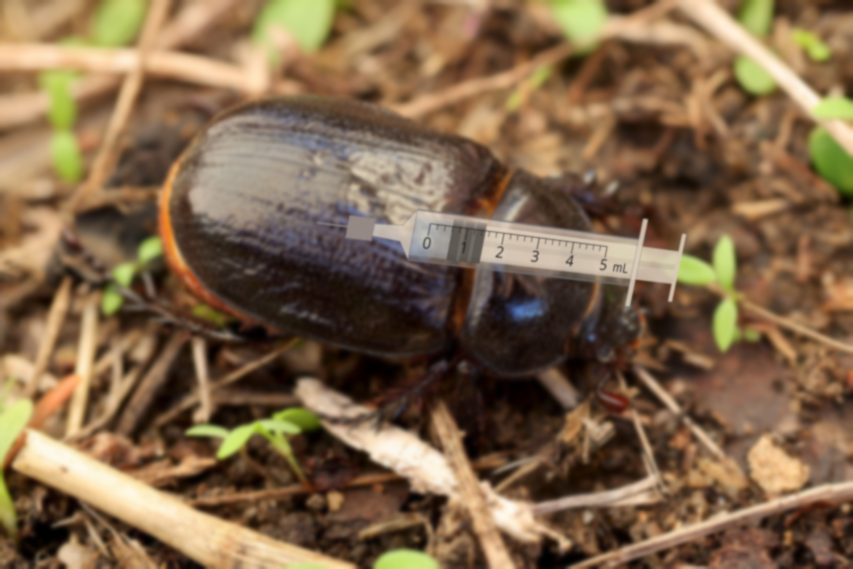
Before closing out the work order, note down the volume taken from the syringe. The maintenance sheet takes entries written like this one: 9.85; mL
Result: 0.6; mL
